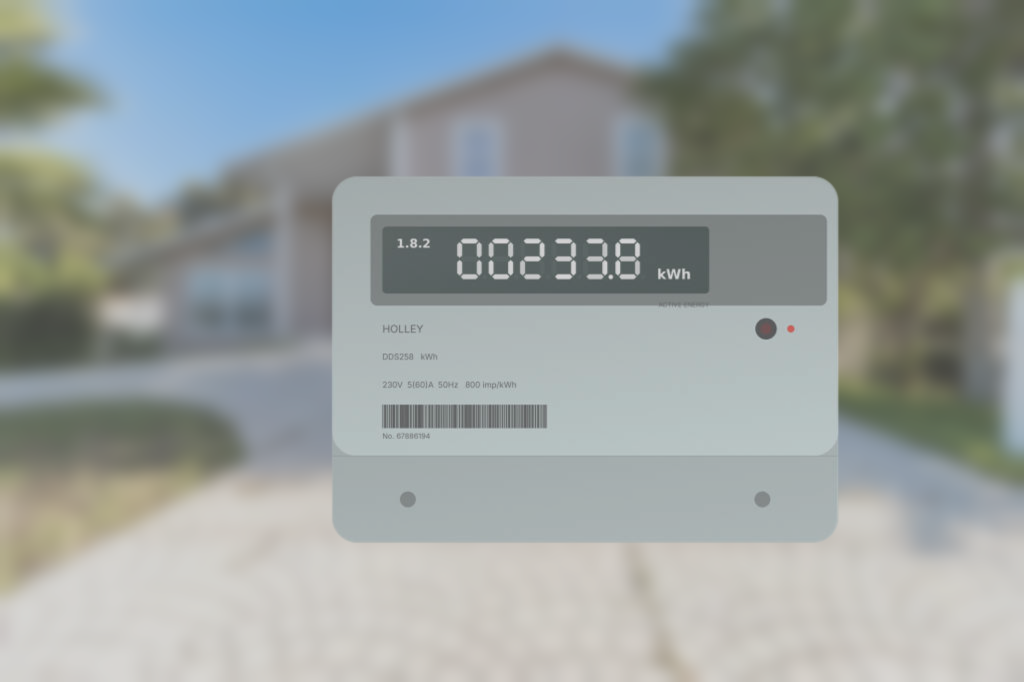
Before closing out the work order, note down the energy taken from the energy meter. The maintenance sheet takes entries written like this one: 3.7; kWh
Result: 233.8; kWh
